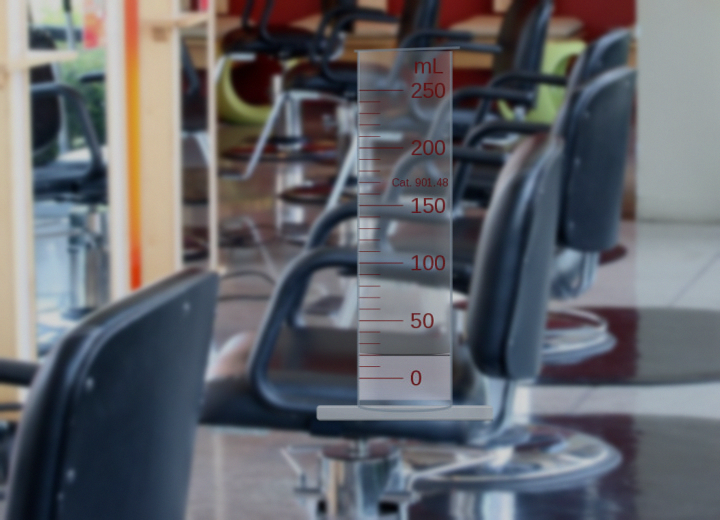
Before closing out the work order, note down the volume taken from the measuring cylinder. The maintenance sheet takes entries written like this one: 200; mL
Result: 20; mL
